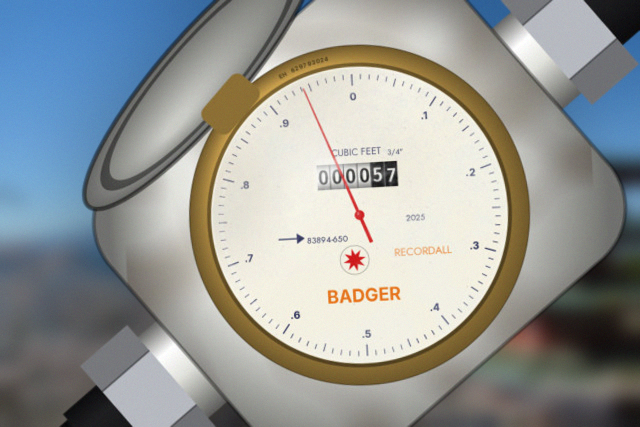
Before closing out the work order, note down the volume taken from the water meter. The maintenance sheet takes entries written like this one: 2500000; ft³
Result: 56.94; ft³
